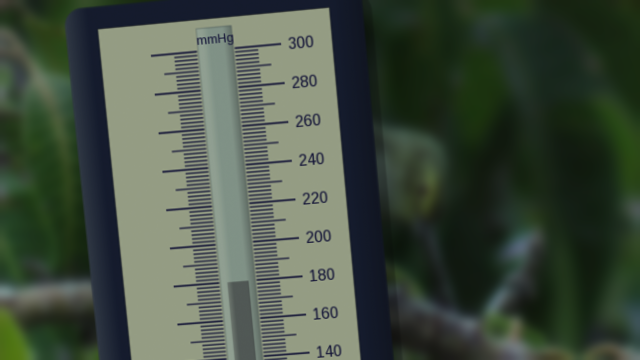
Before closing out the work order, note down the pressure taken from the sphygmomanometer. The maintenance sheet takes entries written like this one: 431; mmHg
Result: 180; mmHg
